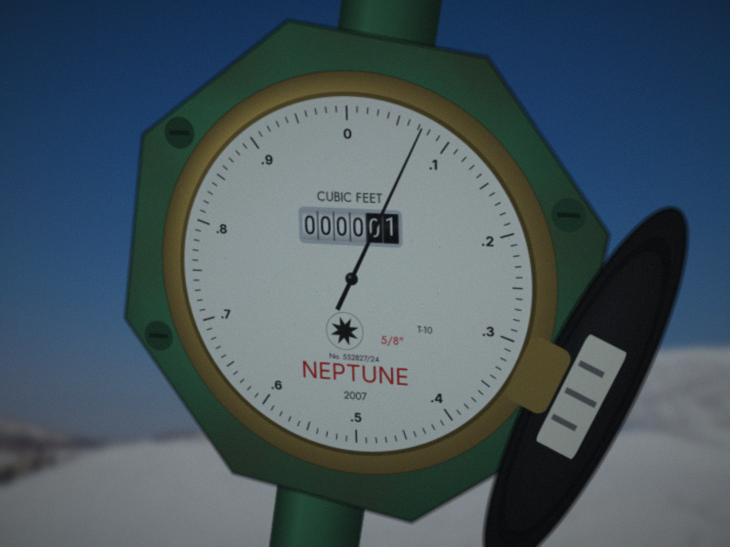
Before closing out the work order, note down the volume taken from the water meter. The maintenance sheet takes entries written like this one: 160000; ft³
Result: 1.07; ft³
